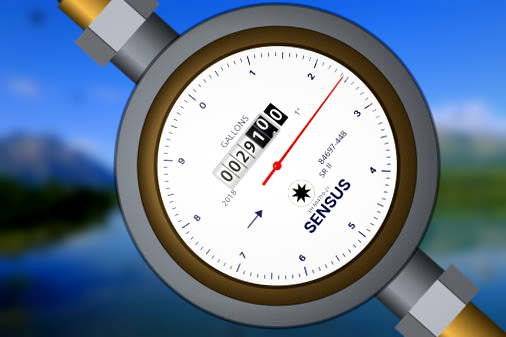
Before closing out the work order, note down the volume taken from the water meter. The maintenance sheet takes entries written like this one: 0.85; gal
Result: 29102.4; gal
